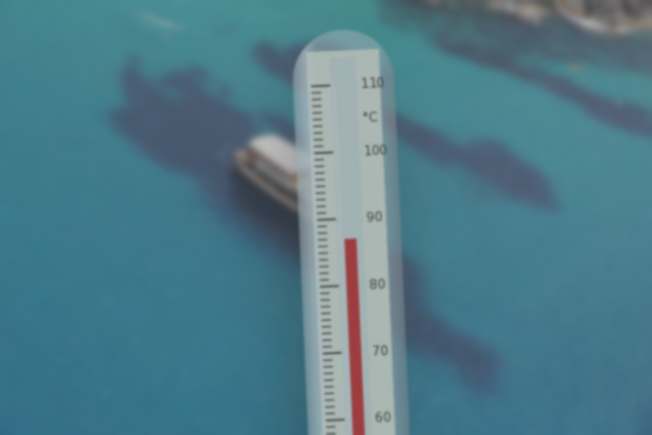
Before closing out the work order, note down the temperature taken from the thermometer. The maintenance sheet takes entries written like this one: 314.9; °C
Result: 87; °C
